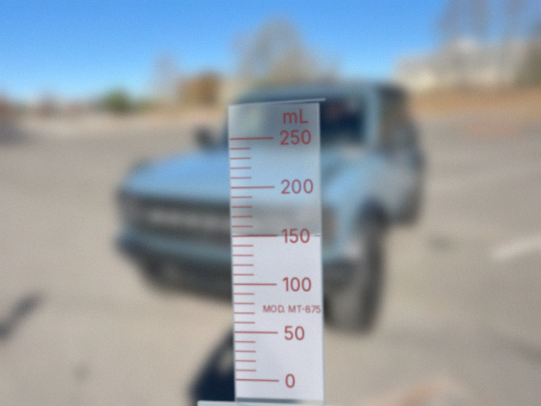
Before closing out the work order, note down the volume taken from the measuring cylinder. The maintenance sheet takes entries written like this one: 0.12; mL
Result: 150; mL
